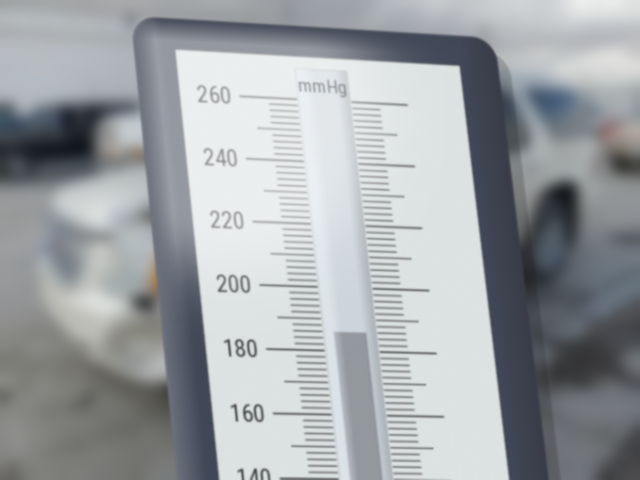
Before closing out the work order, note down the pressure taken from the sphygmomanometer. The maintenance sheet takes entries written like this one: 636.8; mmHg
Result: 186; mmHg
